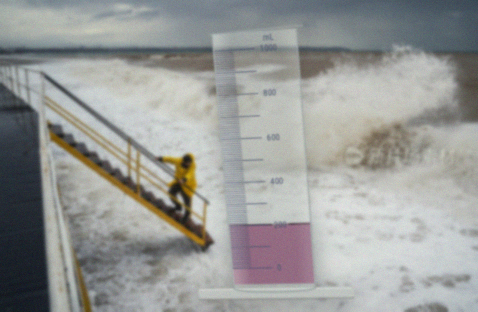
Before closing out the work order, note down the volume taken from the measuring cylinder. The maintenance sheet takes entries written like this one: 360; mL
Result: 200; mL
